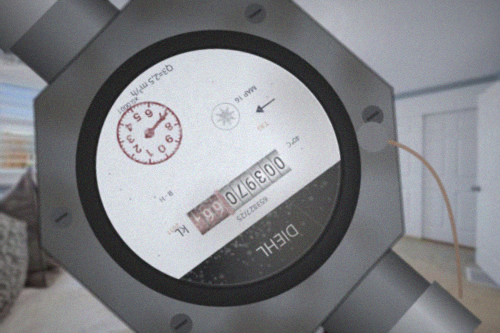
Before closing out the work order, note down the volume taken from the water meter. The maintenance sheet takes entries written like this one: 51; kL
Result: 3970.6607; kL
